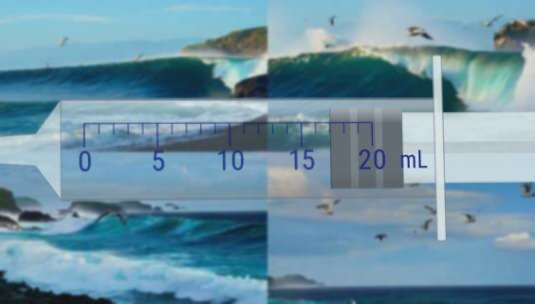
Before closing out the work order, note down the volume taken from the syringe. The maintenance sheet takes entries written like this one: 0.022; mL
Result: 17; mL
